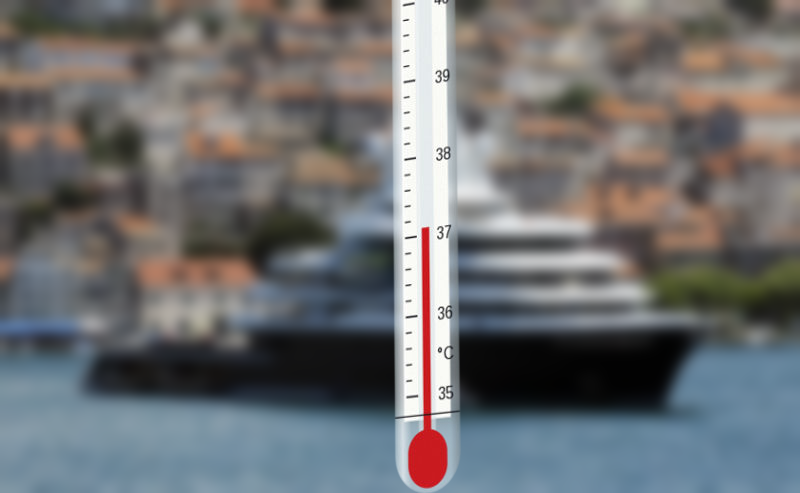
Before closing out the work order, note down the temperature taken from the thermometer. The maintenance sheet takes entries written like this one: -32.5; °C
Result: 37.1; °C
